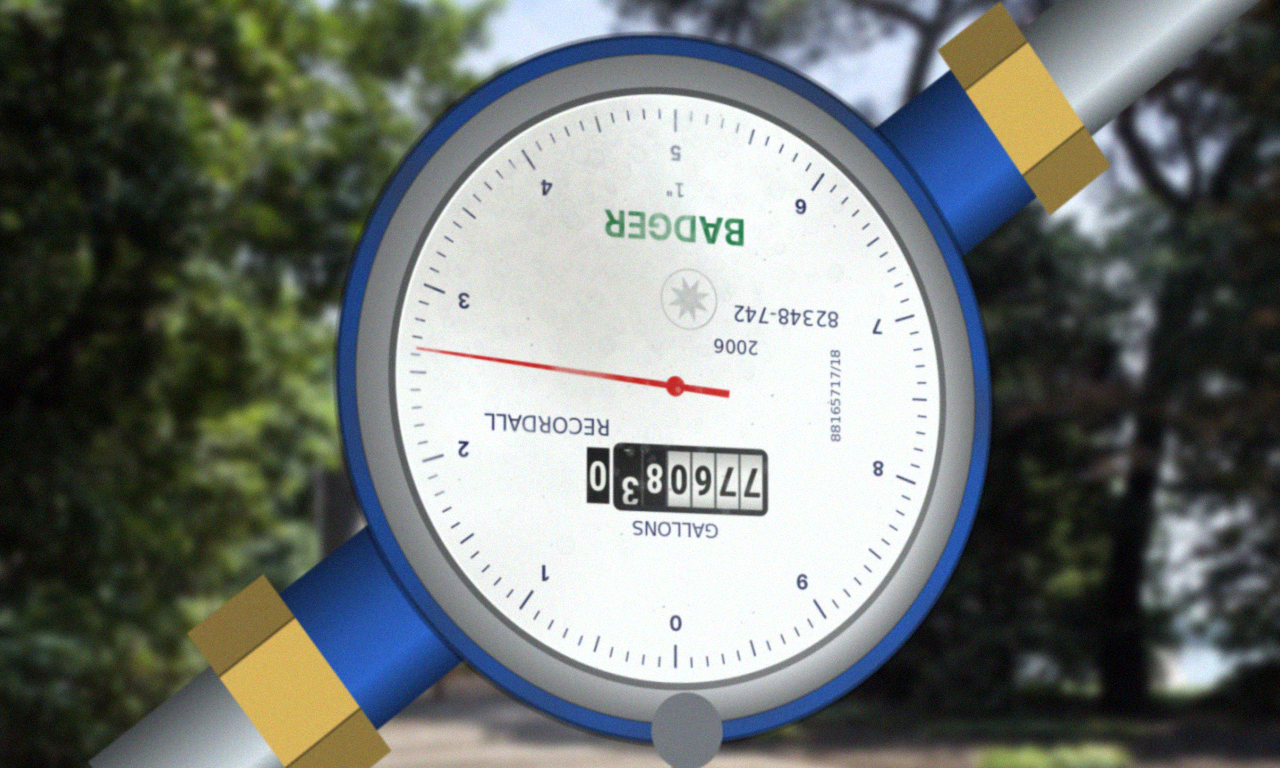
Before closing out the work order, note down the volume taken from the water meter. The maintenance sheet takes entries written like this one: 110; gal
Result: 7760832.6; gal
